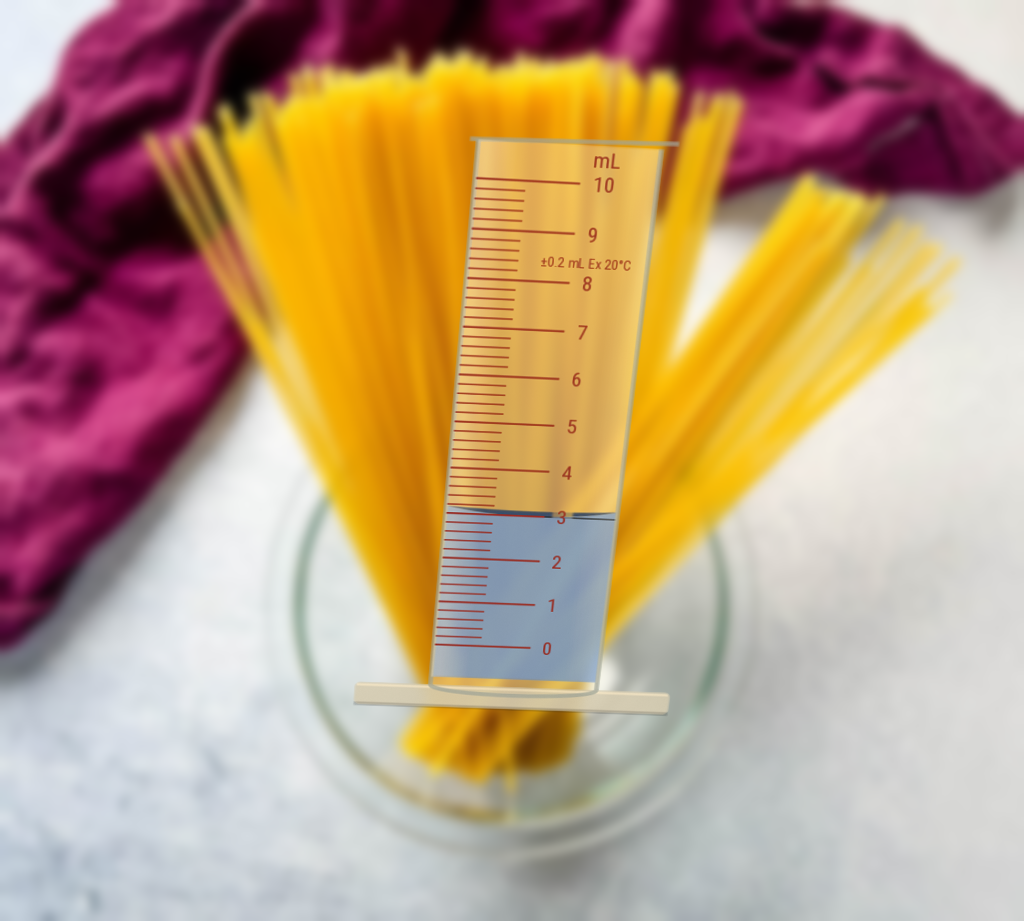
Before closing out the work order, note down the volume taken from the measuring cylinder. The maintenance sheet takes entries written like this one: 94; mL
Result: 3; mL
